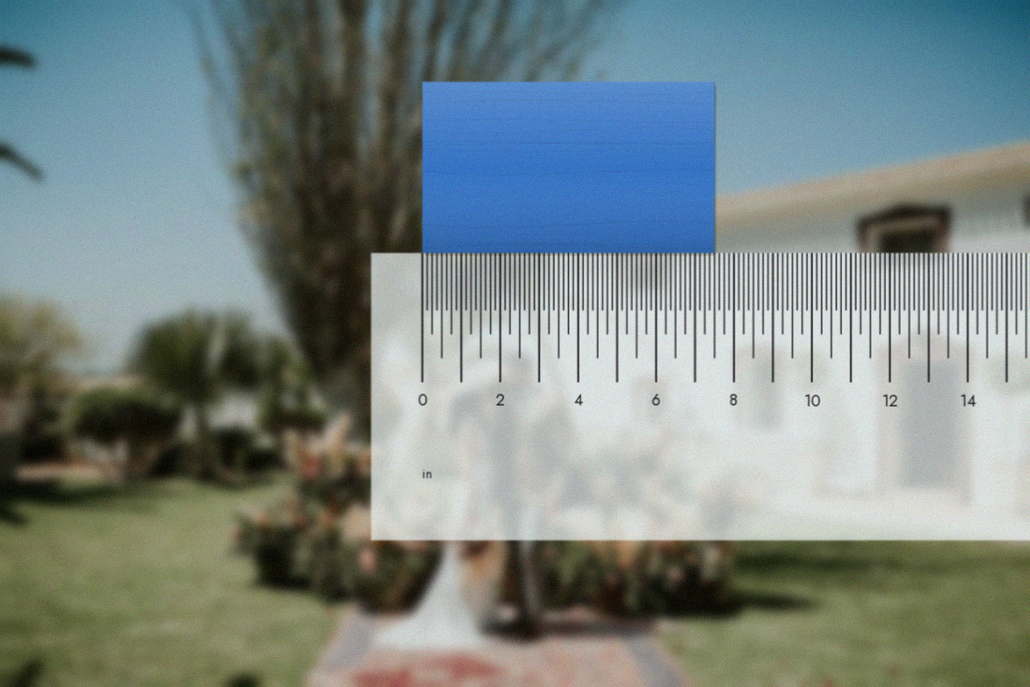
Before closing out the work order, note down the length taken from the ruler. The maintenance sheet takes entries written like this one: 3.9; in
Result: 7.5; in
